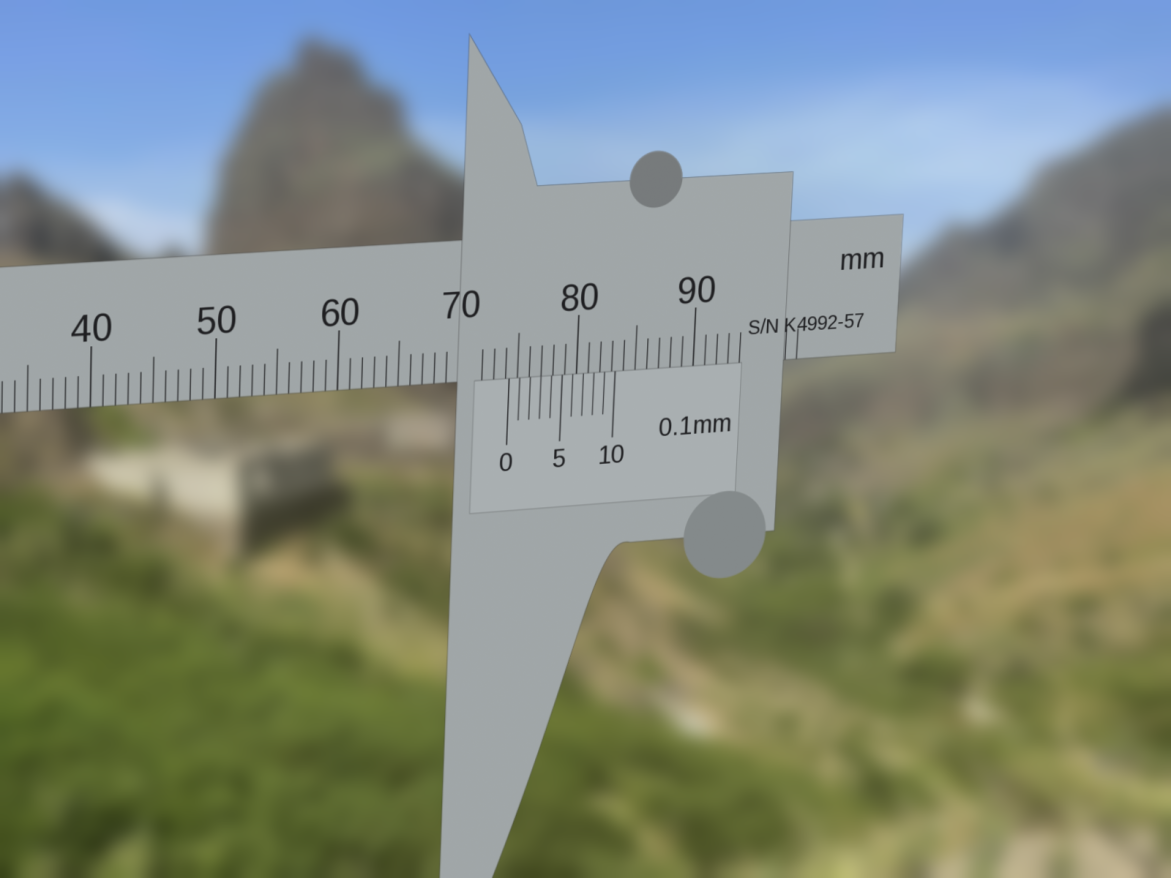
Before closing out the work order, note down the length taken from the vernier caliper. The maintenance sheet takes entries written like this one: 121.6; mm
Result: 74.3; mm
